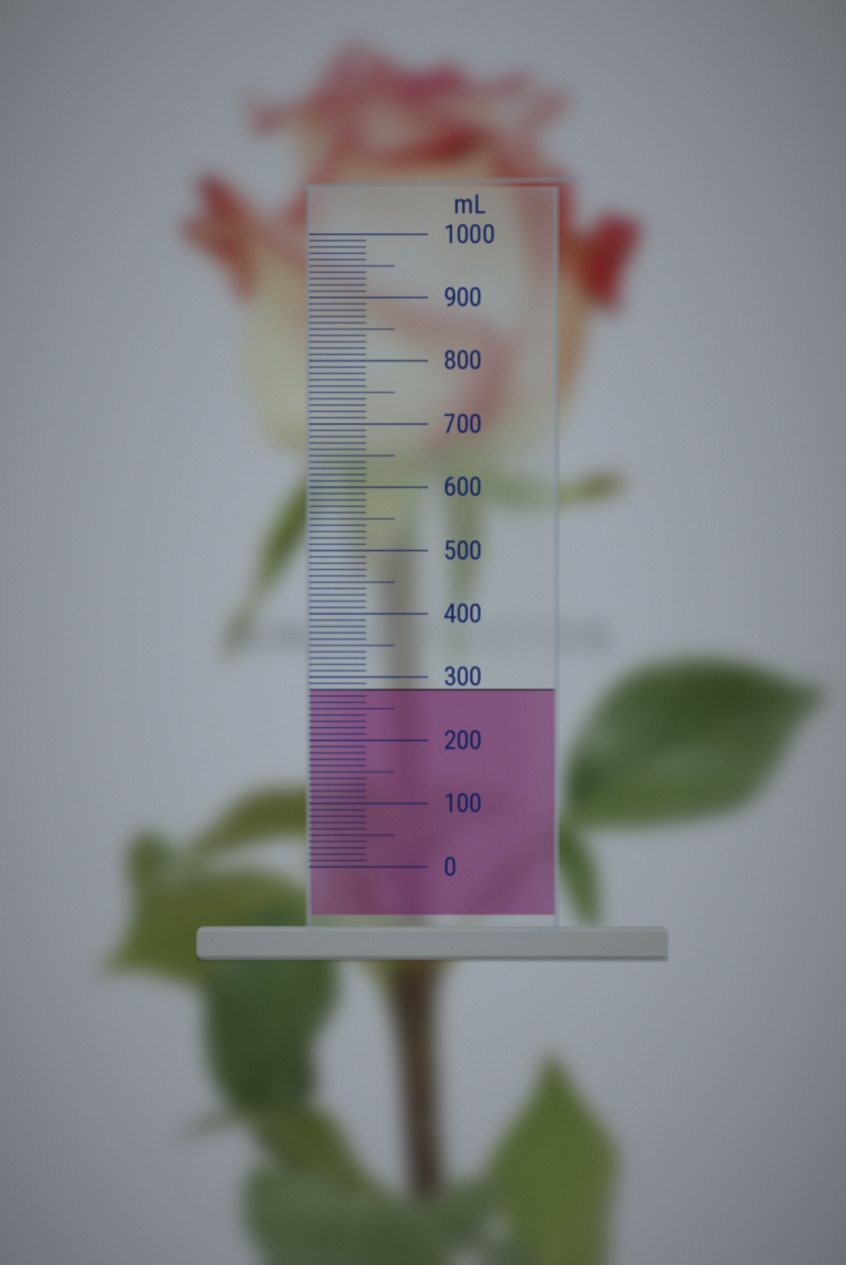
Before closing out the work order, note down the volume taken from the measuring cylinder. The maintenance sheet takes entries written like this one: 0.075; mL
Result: 280; mL
